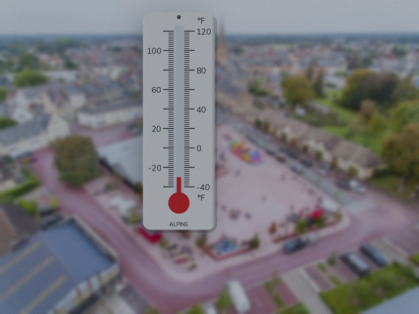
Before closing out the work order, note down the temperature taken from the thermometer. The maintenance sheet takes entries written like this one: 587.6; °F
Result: -30; °F
